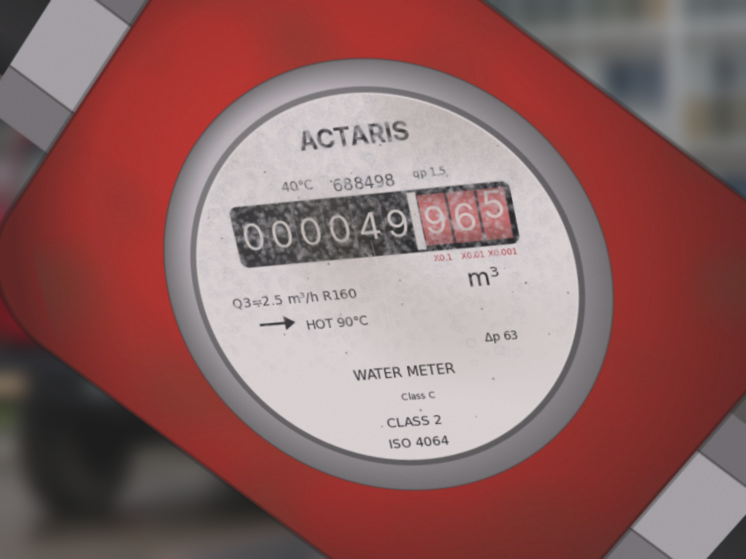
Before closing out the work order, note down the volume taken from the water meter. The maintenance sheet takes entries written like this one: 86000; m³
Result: 49.965; m³
